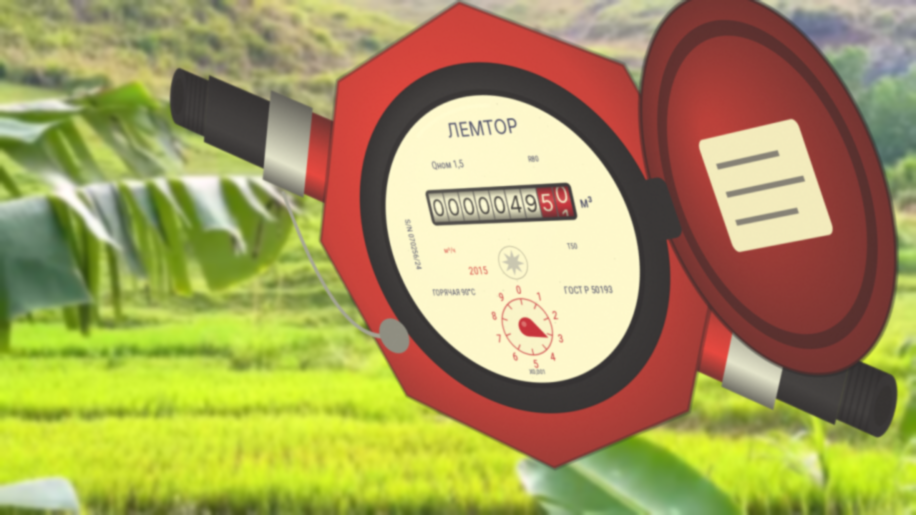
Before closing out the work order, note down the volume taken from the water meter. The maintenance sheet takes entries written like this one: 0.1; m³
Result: 49.503; m³
